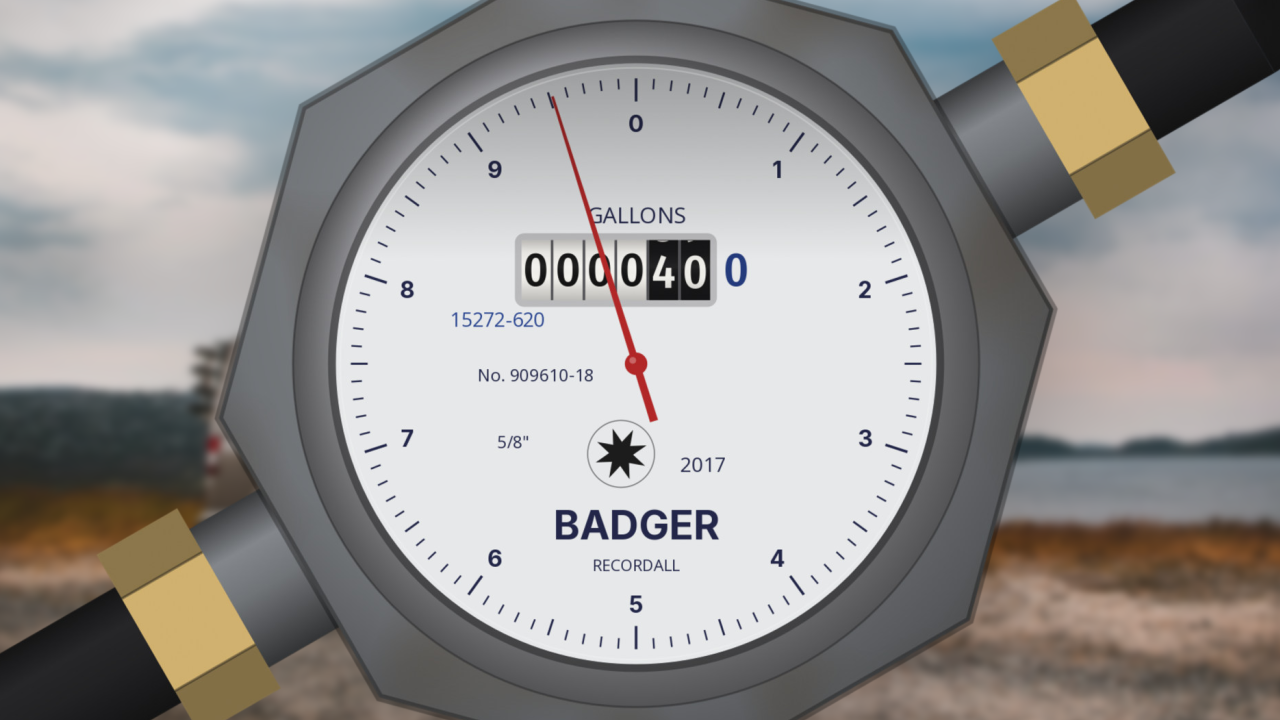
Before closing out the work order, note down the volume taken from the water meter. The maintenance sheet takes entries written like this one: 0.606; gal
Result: 399.5; gal
